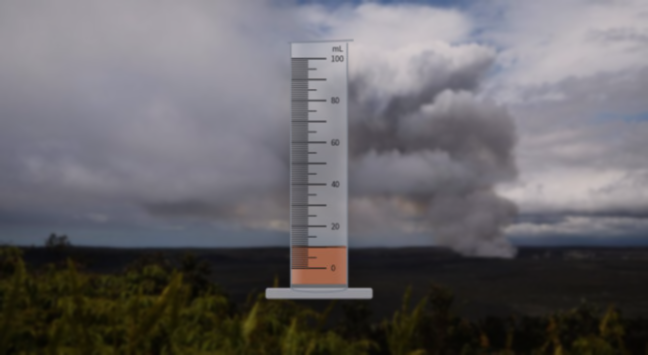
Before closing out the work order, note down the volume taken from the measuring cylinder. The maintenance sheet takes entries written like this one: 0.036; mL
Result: 10; mL
